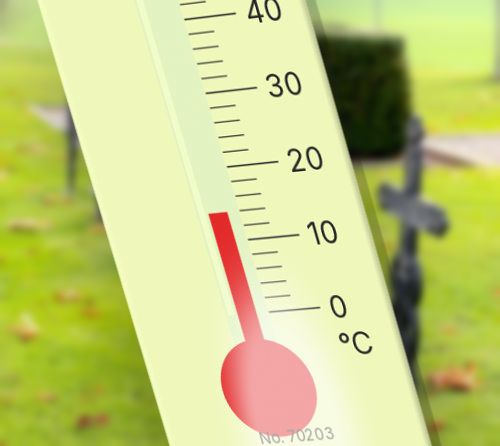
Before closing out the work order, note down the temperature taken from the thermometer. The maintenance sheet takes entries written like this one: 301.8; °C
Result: 14; °C
